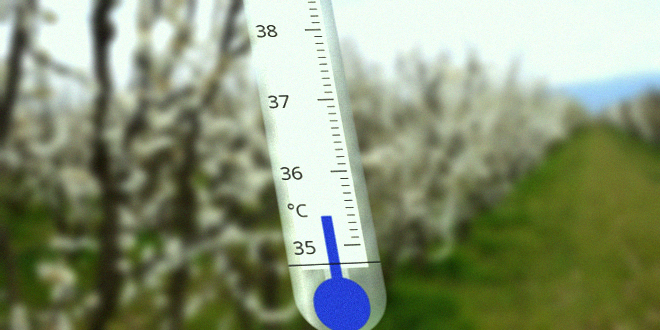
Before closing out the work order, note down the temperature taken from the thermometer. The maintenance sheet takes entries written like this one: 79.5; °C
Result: 35.4; °C
